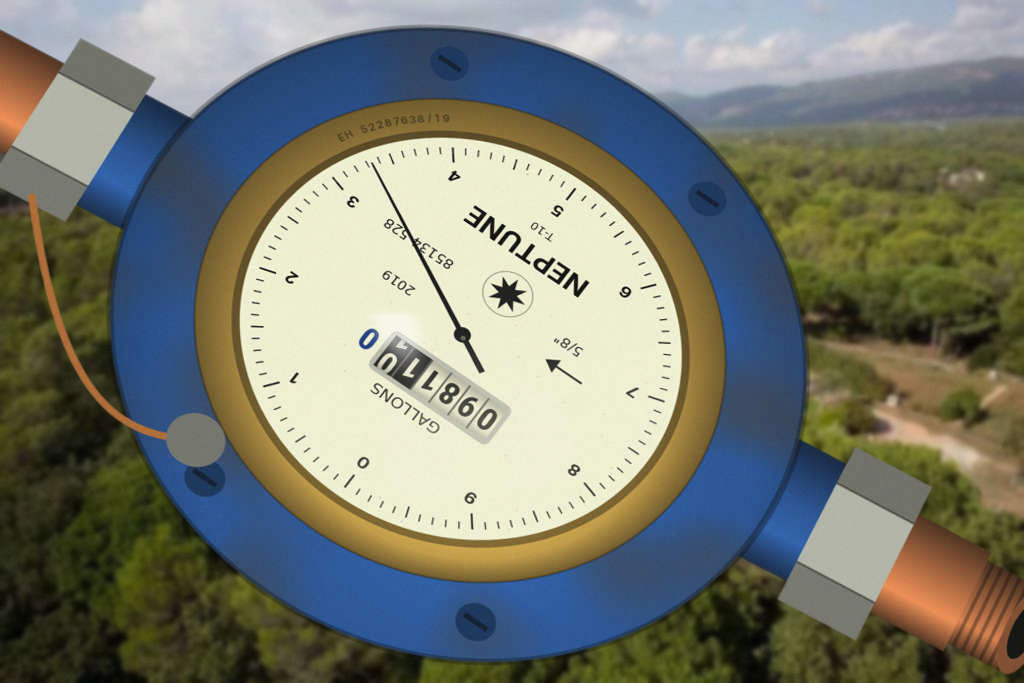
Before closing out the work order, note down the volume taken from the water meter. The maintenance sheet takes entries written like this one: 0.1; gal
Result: 981103.3; gal
